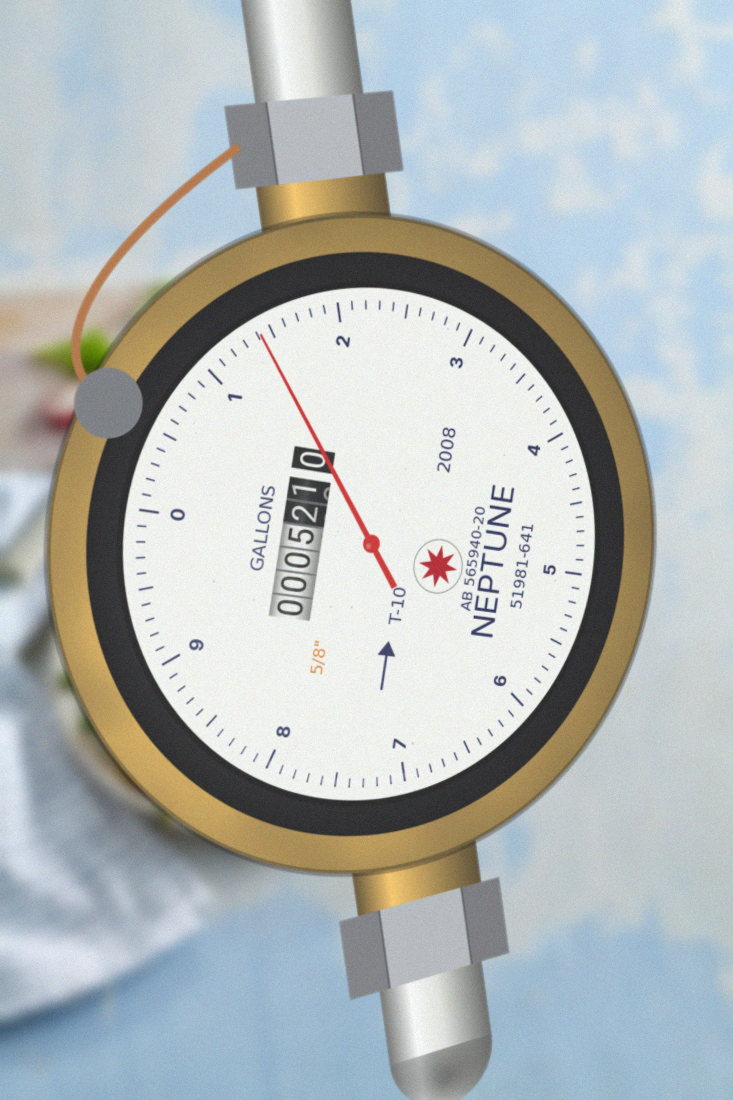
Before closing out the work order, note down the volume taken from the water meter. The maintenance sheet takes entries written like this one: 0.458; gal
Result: 5211.4; gal
